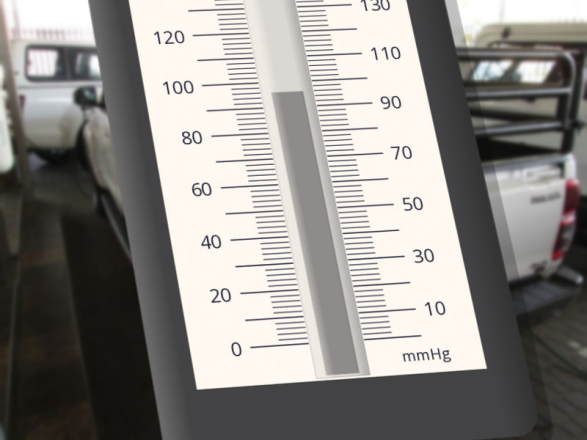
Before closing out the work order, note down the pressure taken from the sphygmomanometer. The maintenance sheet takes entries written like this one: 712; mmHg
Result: 96; mmHg
